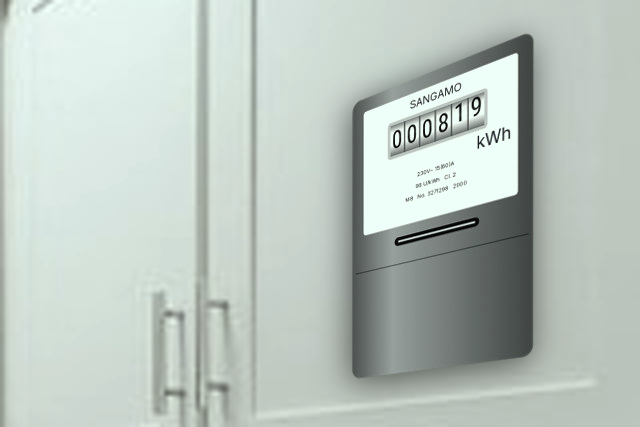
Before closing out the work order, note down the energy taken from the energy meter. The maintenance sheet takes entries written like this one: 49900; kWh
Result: 819; kWh
